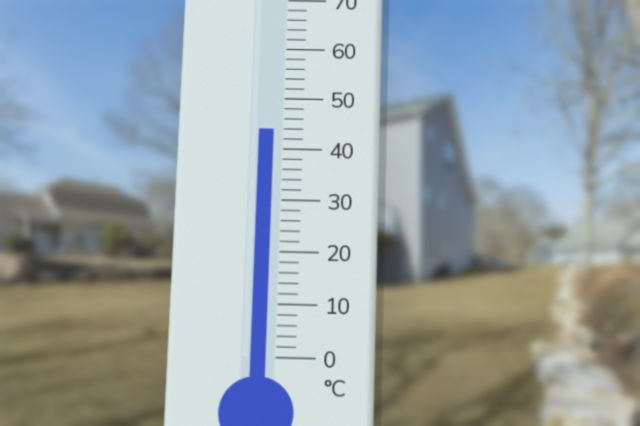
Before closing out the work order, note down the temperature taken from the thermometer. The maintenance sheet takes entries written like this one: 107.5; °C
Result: 44; °C
